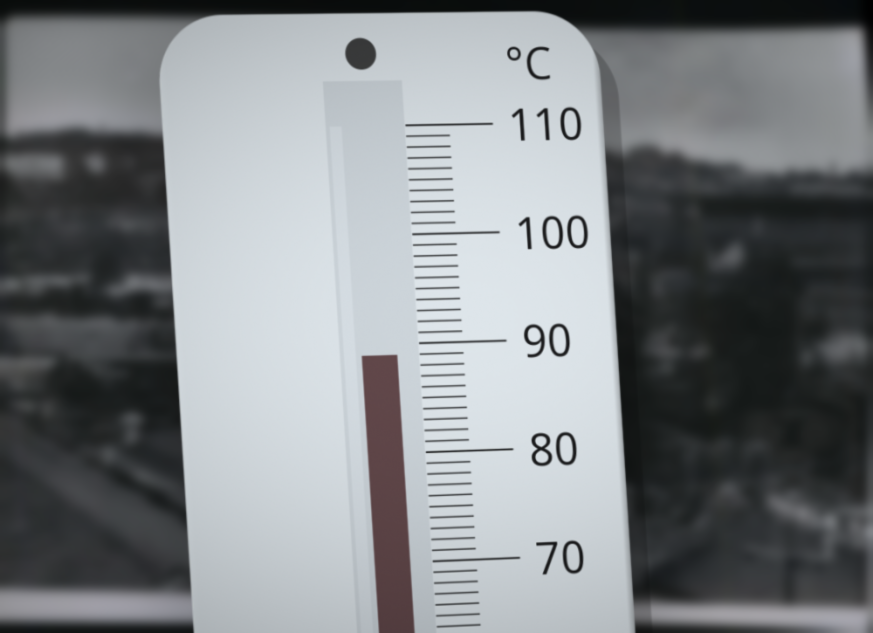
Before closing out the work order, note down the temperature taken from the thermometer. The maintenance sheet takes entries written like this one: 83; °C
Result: 89; °C
